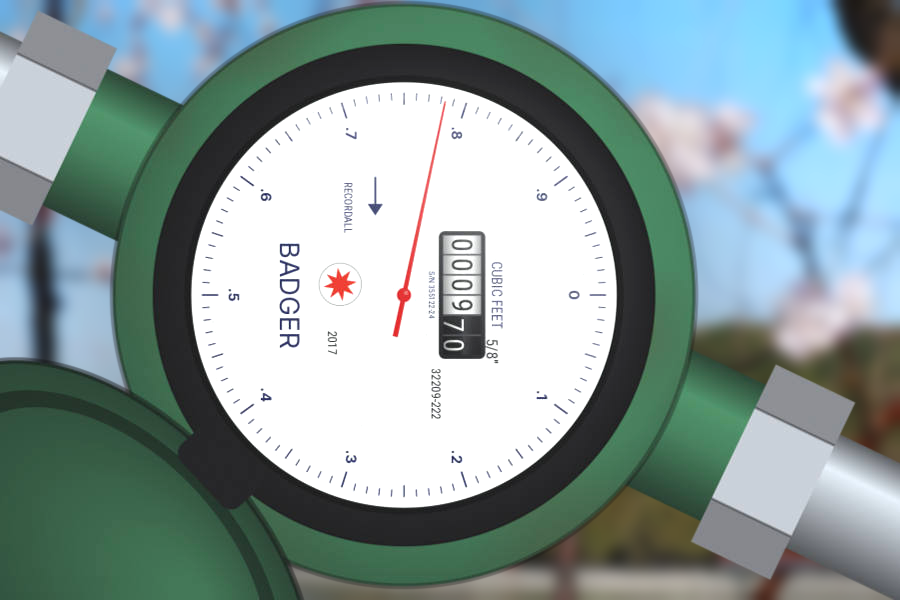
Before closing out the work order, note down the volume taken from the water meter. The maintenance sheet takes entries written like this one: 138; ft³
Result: 969.78; ft³
